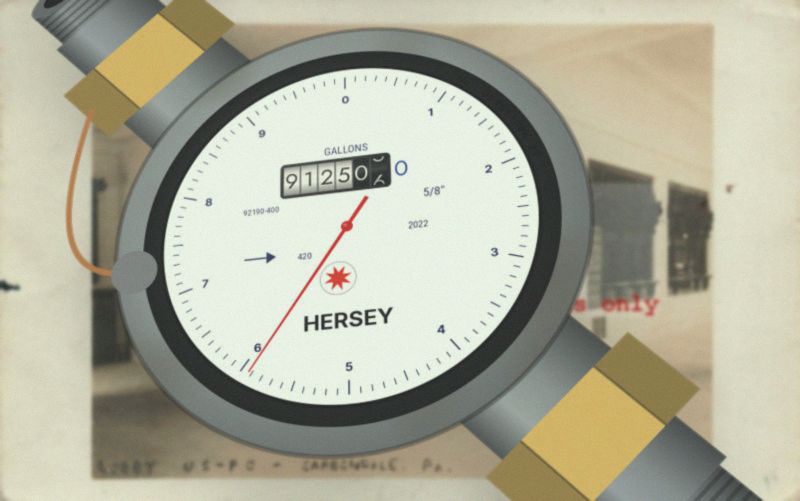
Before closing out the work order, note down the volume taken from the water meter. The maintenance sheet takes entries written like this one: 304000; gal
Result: 9125055.9; gal
